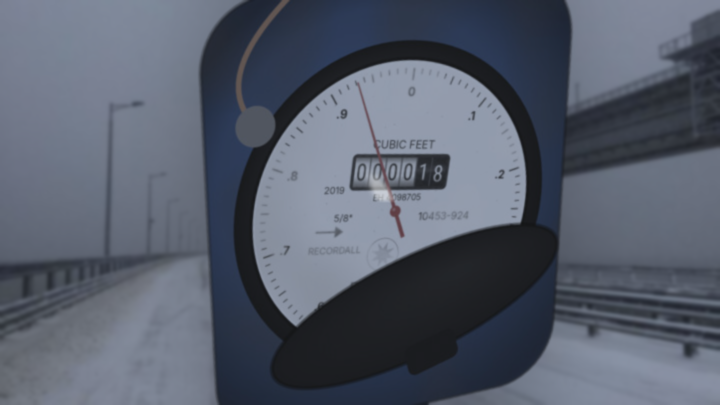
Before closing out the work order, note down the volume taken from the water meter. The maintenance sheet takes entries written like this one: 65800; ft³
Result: 17.93; ft³
